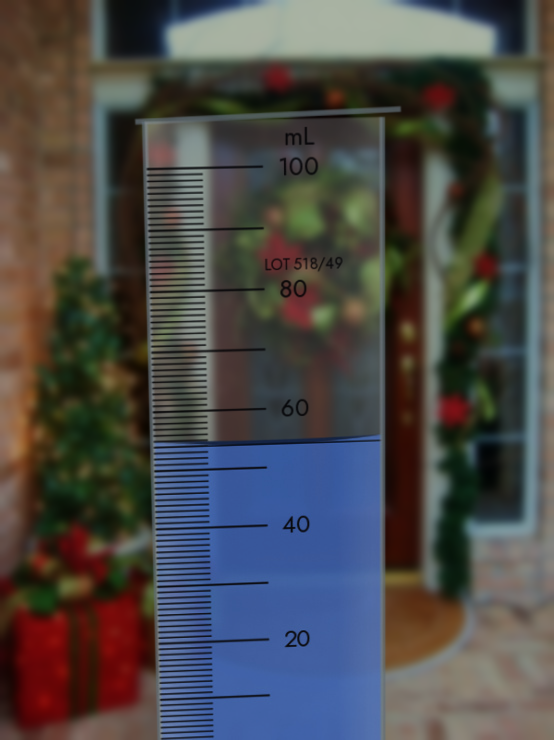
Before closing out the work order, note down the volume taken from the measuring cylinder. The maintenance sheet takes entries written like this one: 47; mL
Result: 54; mL
